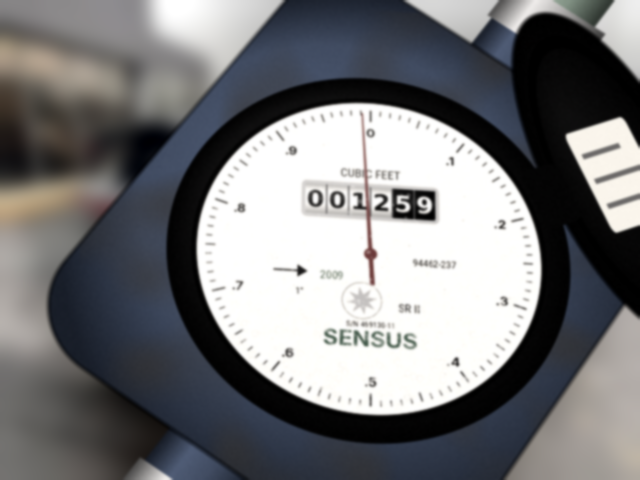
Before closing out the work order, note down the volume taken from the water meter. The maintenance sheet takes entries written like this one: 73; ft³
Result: 1258.99; ft³
